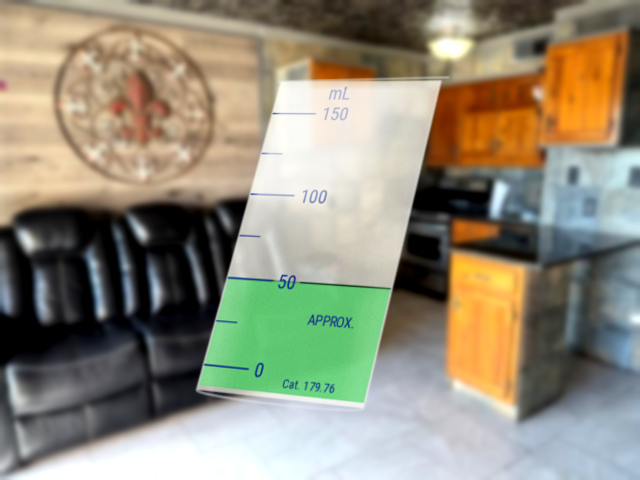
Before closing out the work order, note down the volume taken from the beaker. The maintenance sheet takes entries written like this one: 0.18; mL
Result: 50; mL
